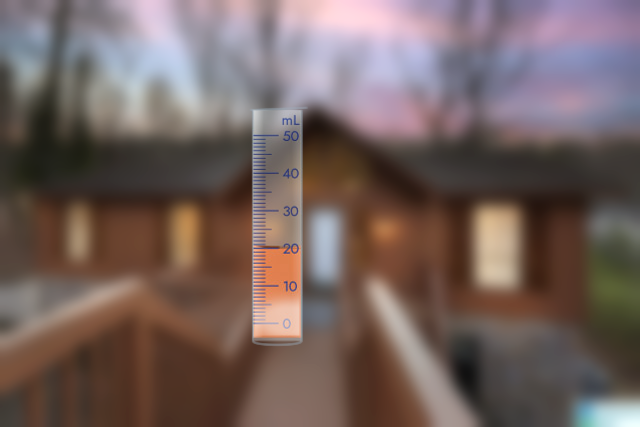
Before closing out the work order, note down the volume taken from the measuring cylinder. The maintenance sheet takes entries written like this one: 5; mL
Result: 20; mL
